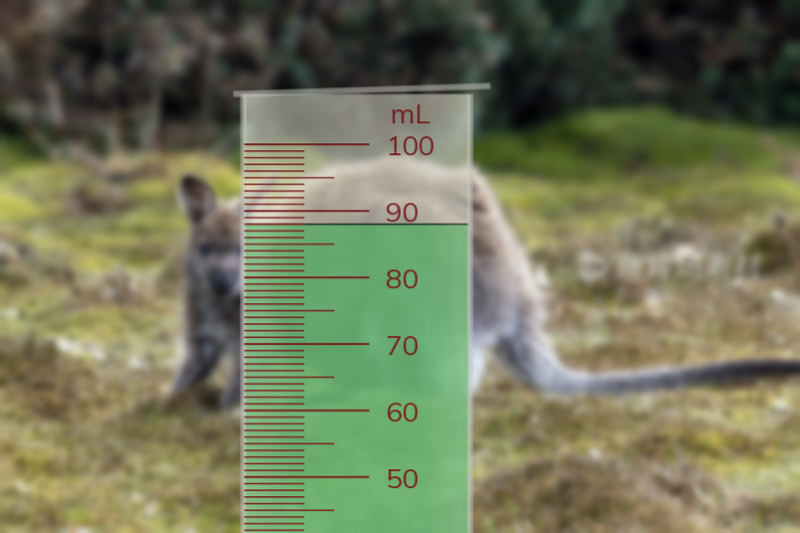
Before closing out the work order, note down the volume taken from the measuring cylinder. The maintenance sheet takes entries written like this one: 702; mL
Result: 88; mL
